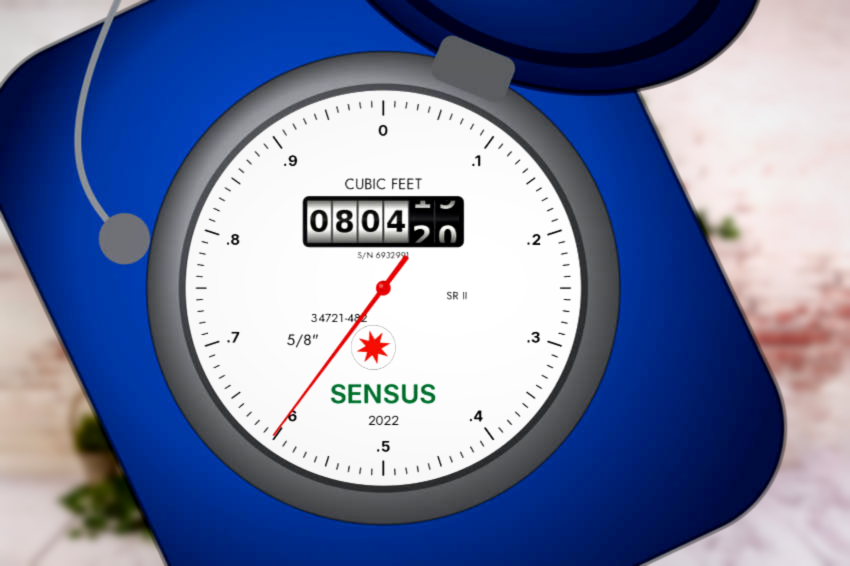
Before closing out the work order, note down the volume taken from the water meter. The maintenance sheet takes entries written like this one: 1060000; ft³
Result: 80419.60; ft³
